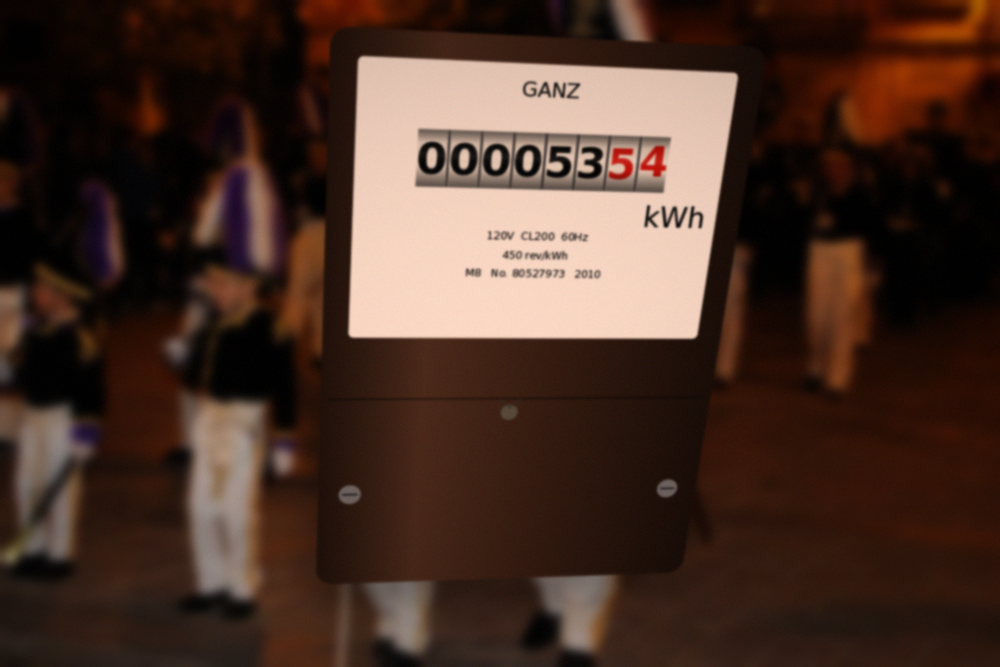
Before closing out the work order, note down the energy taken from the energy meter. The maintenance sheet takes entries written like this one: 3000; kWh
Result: 53.54; kWh
